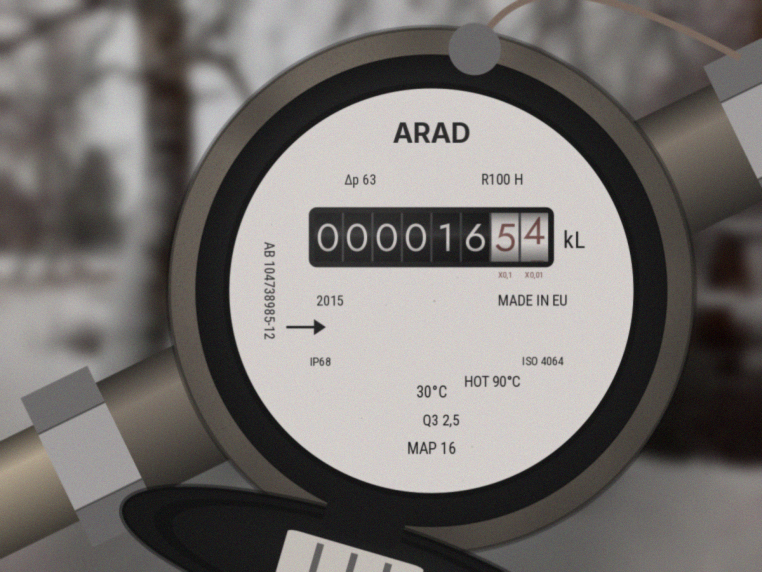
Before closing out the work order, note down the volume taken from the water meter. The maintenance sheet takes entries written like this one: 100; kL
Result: 16.54; kL
